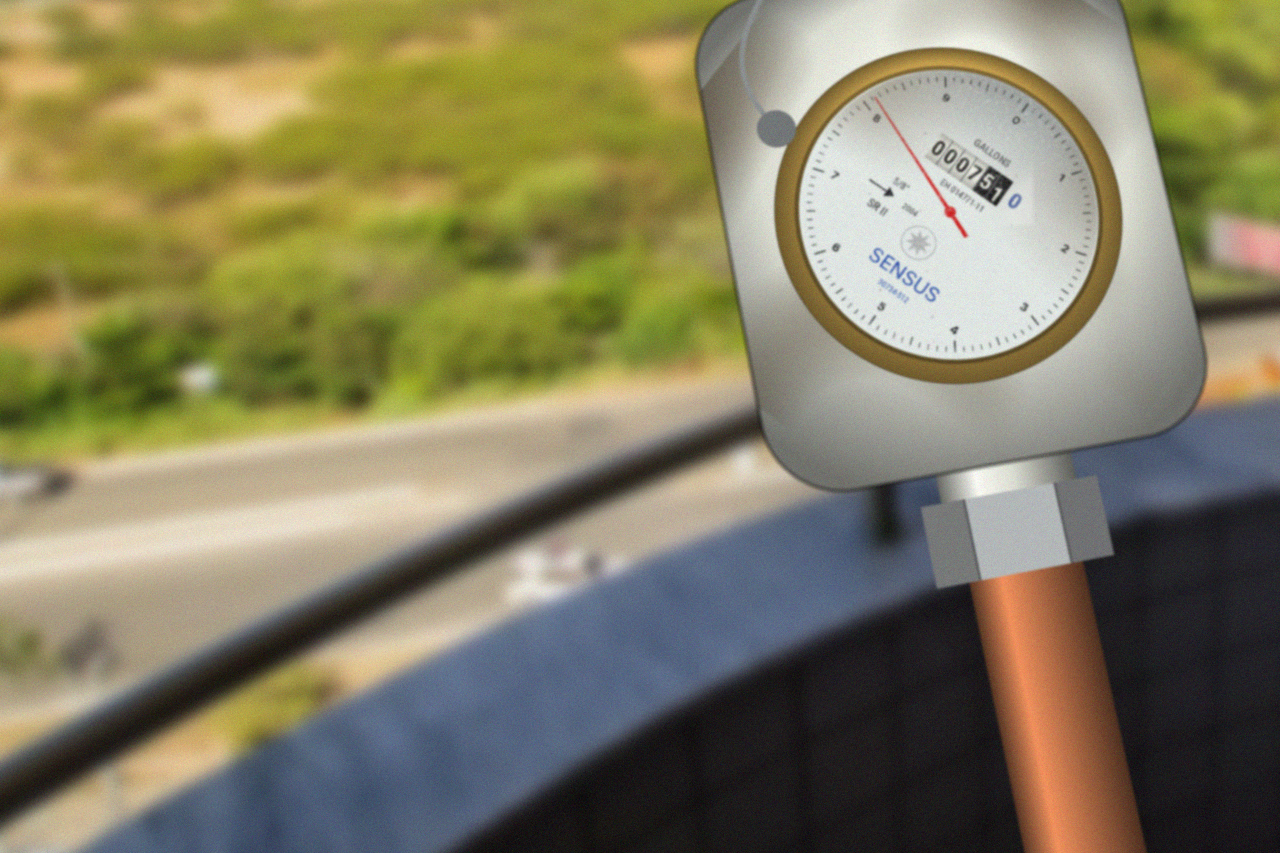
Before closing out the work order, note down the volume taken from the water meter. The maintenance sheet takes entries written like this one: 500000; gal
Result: 7508.1; gal
